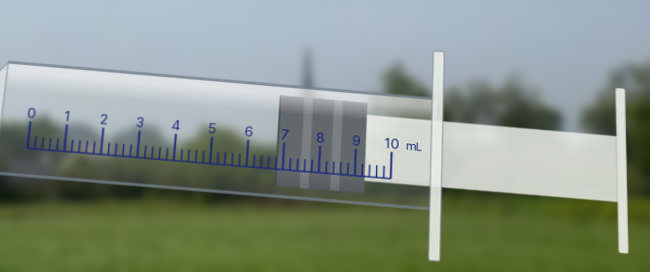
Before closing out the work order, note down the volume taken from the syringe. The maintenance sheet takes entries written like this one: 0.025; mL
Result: 6.8; mL
